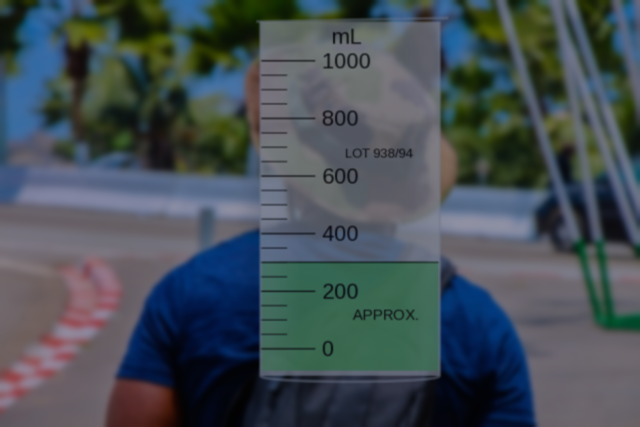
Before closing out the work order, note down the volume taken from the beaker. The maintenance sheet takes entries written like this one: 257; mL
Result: 300; mL
